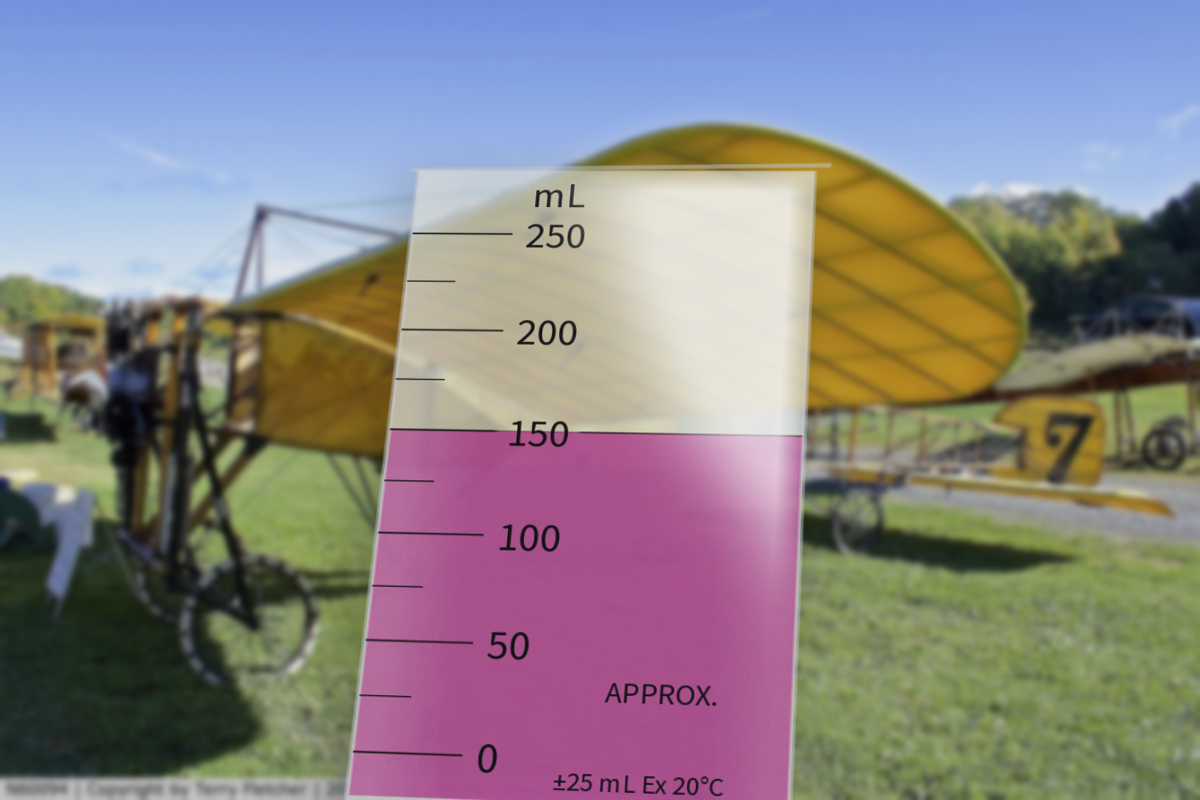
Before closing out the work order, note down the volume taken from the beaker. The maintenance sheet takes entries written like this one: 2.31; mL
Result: 150; mL
